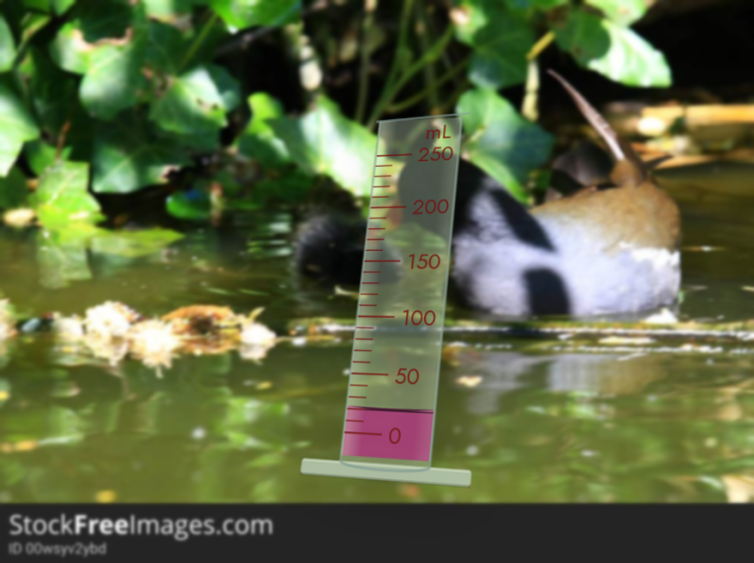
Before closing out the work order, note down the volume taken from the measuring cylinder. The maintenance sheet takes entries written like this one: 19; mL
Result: 20; mL
